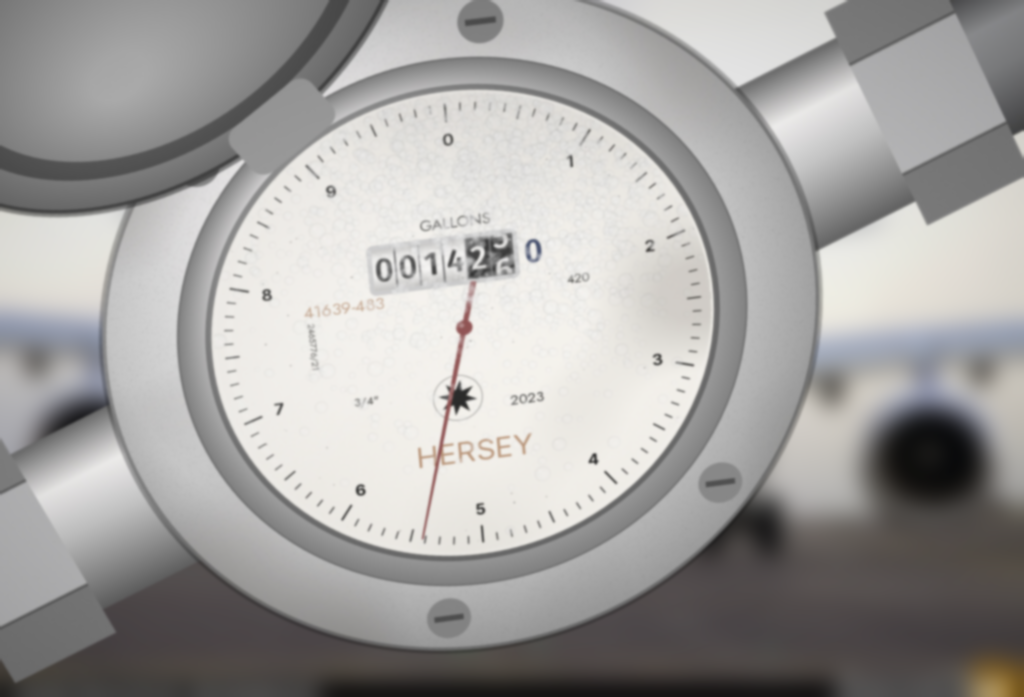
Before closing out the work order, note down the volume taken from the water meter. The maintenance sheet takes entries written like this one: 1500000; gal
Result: 14255.4; gal
